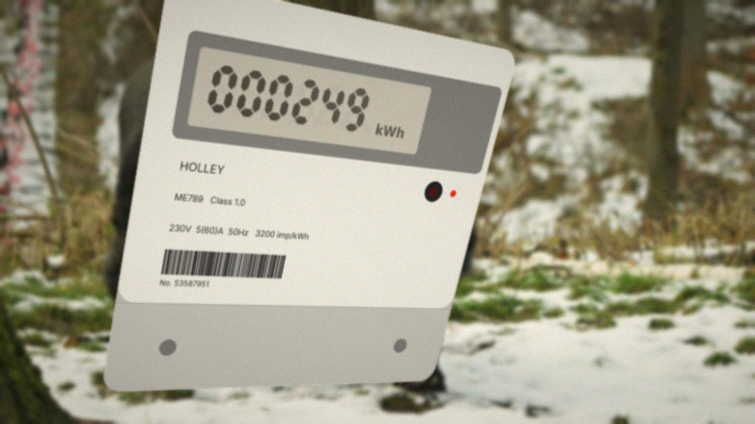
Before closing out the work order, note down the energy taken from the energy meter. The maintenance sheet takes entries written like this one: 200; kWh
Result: 249; kWh
